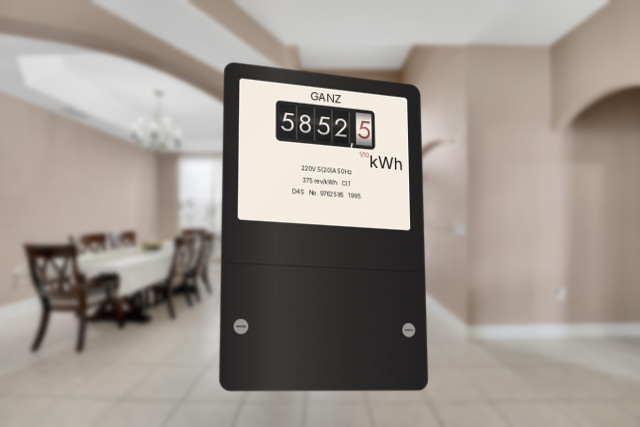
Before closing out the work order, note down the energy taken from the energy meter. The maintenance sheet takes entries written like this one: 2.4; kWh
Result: 5852.5; kWh
